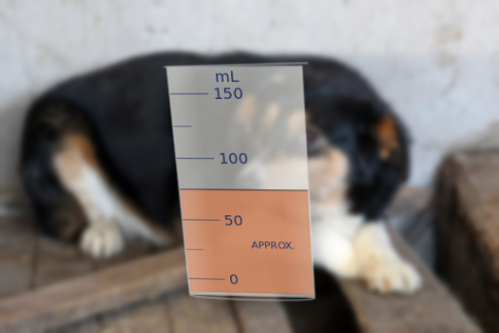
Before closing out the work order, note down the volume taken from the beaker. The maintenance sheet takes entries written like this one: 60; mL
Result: 75; mL
